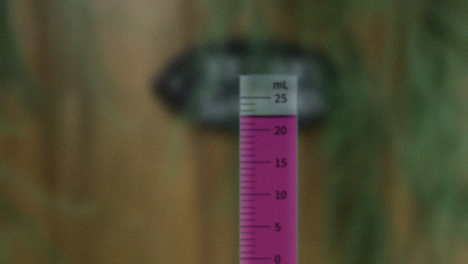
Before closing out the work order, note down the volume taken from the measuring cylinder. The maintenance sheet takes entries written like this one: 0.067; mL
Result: 22; mL
